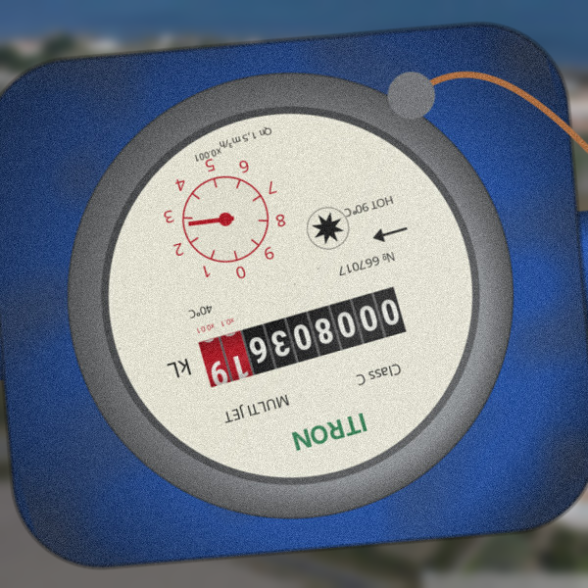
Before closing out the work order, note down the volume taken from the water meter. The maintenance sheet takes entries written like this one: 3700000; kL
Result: 8036.192; kL
